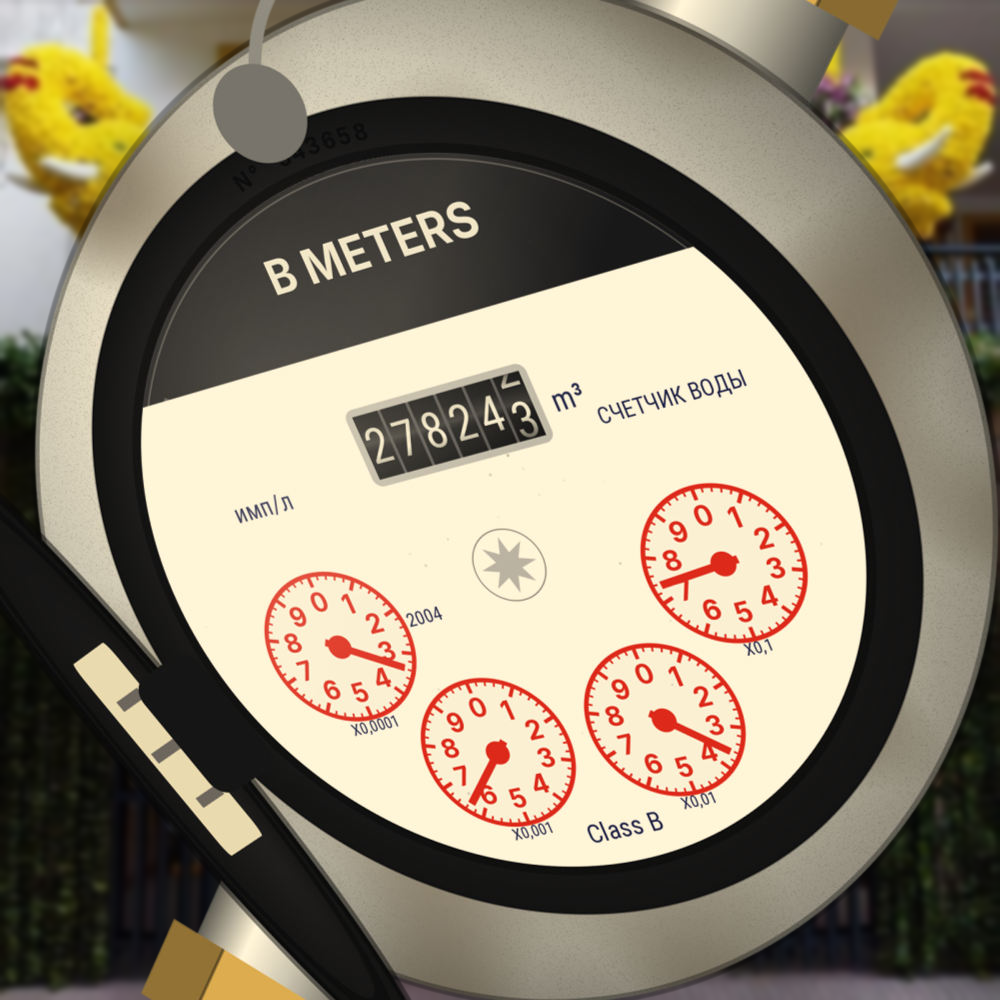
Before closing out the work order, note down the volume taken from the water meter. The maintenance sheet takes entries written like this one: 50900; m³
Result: 278242.7363; m³
